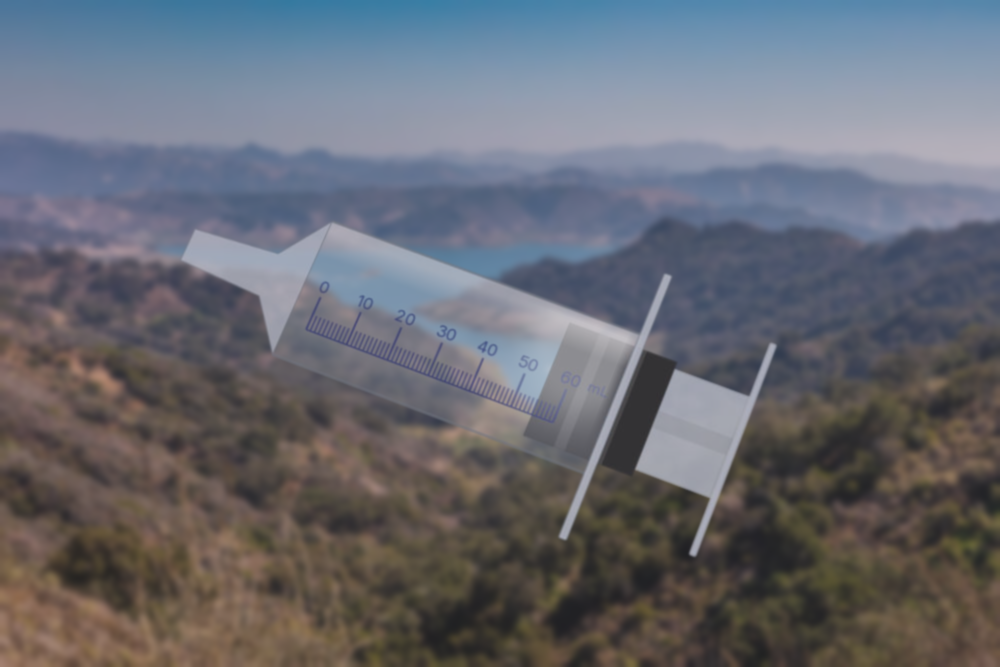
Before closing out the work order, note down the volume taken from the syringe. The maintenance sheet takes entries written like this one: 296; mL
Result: 55; mL
